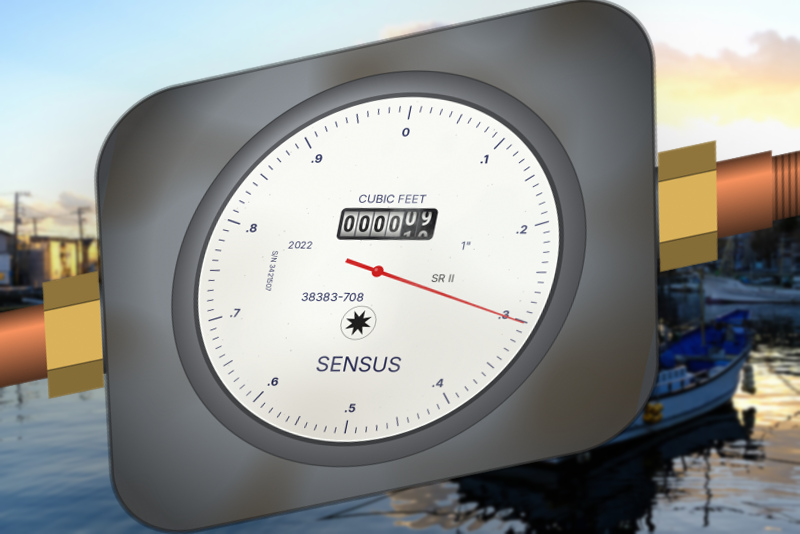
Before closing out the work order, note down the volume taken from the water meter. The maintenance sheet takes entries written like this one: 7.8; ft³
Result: 9.30; ft³
